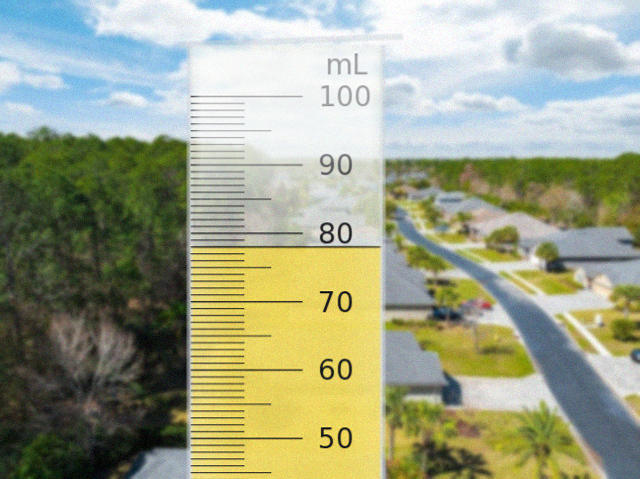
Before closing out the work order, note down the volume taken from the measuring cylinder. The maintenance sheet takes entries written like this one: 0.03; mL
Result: 78; mL
